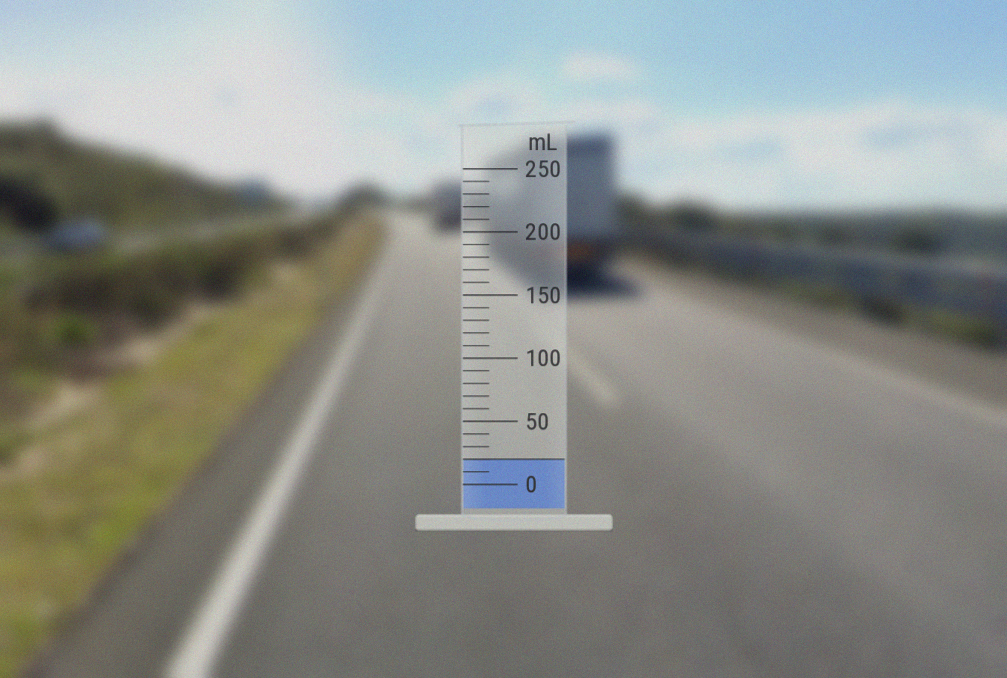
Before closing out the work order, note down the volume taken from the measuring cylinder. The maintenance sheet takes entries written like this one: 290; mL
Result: 20; mL
